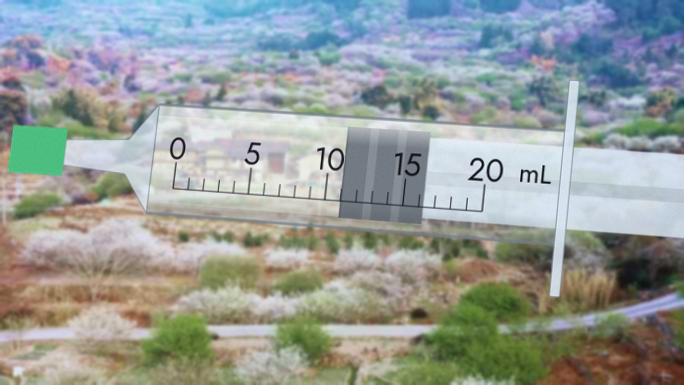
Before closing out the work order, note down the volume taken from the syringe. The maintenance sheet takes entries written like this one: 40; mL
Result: 11; mL
